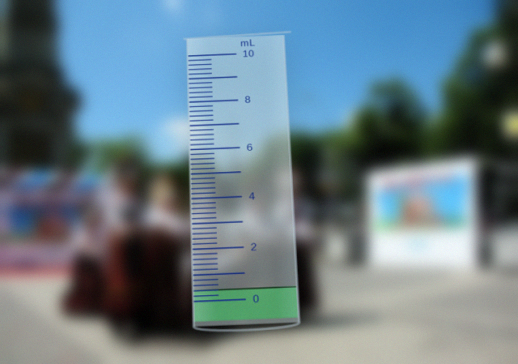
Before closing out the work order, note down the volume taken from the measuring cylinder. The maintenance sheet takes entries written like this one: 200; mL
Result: 0.4; mL
